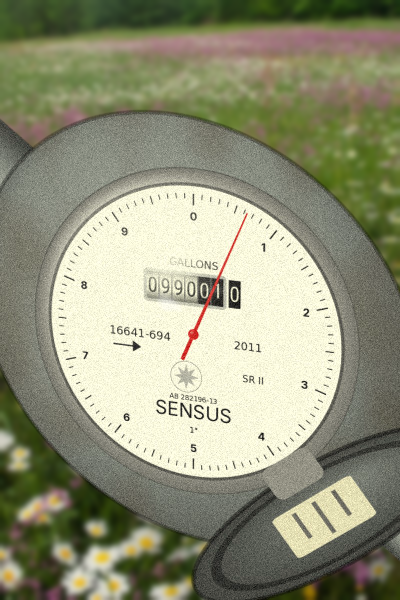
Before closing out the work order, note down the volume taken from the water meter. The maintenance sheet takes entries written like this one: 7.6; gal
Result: 990010.6; gal
